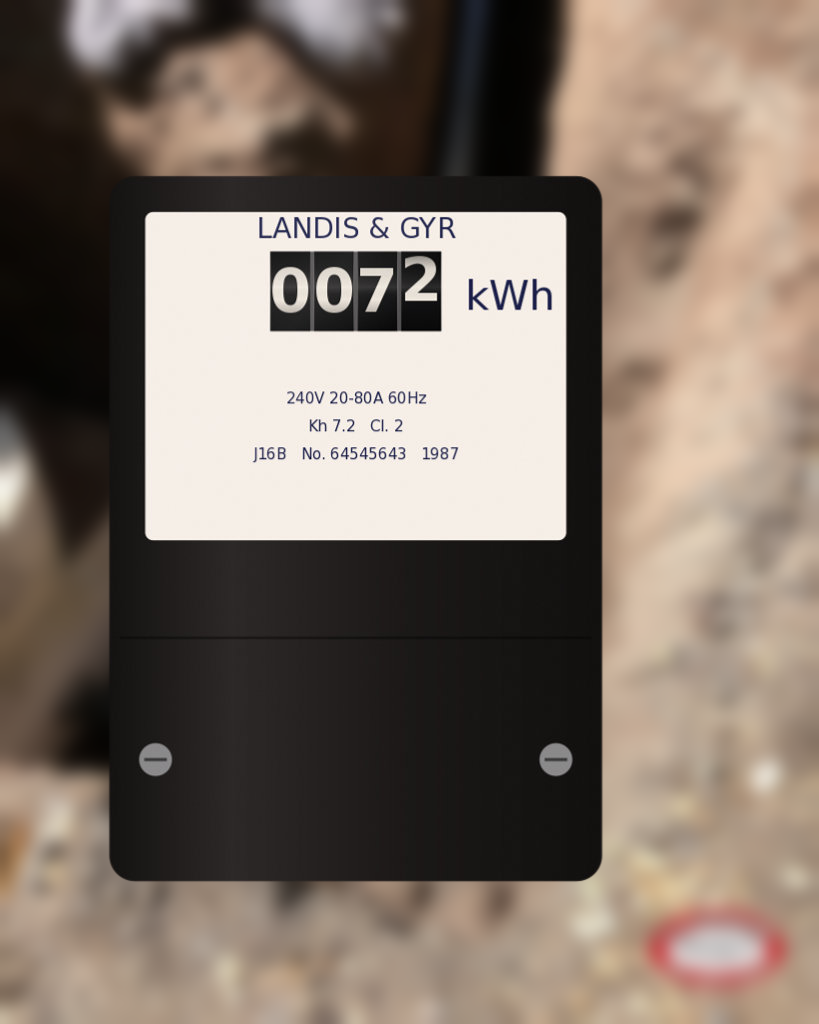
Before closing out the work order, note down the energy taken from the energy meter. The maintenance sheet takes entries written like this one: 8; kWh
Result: 72; kWh
